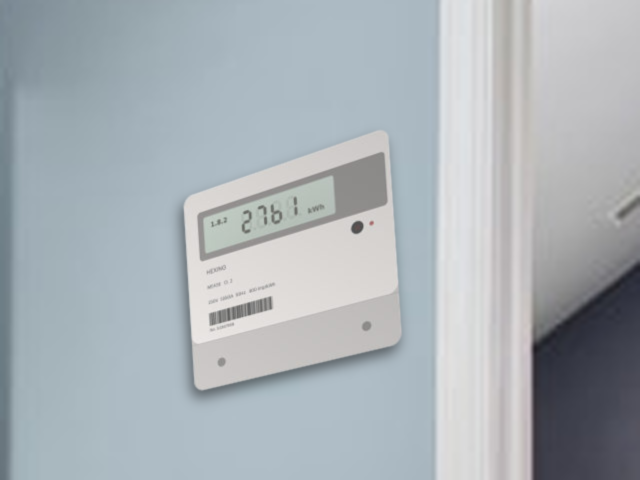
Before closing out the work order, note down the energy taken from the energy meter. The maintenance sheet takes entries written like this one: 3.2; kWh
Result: 2761; kWh
